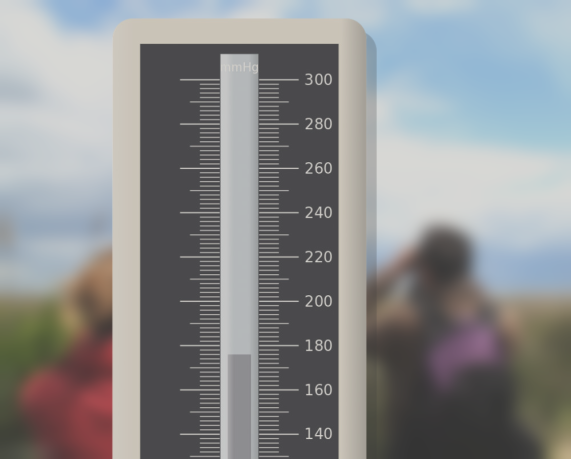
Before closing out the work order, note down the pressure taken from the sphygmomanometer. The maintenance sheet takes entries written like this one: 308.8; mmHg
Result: 176; mmHg
